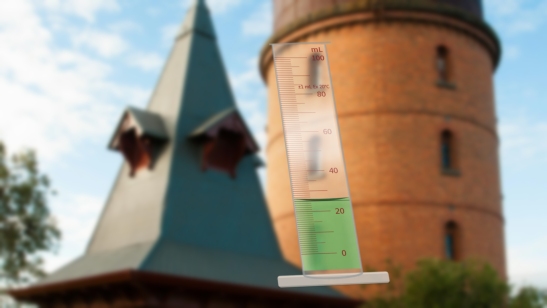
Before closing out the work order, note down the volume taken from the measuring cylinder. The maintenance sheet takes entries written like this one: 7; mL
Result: 25; mL
